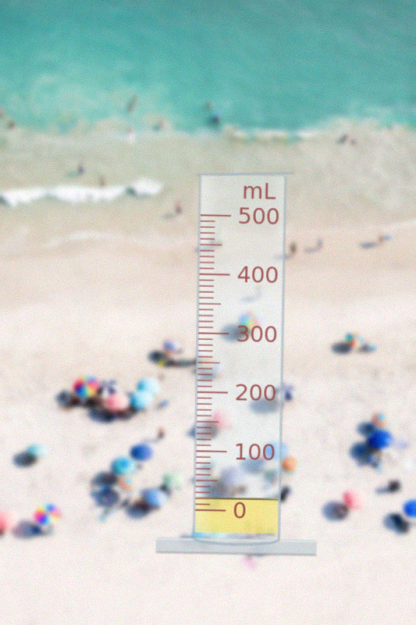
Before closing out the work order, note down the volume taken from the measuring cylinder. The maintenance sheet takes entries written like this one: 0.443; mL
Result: 20; mL
